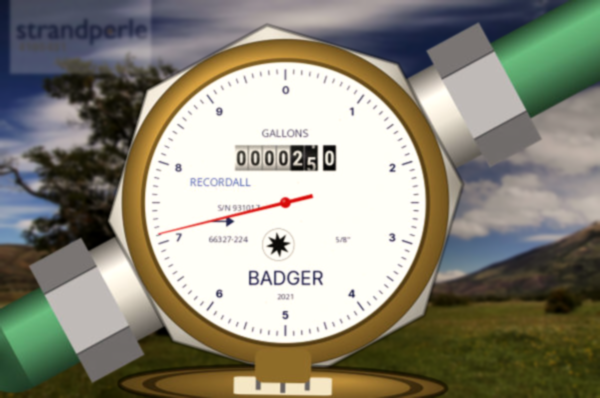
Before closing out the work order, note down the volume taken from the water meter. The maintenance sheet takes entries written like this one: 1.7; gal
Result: 247.1; gal
